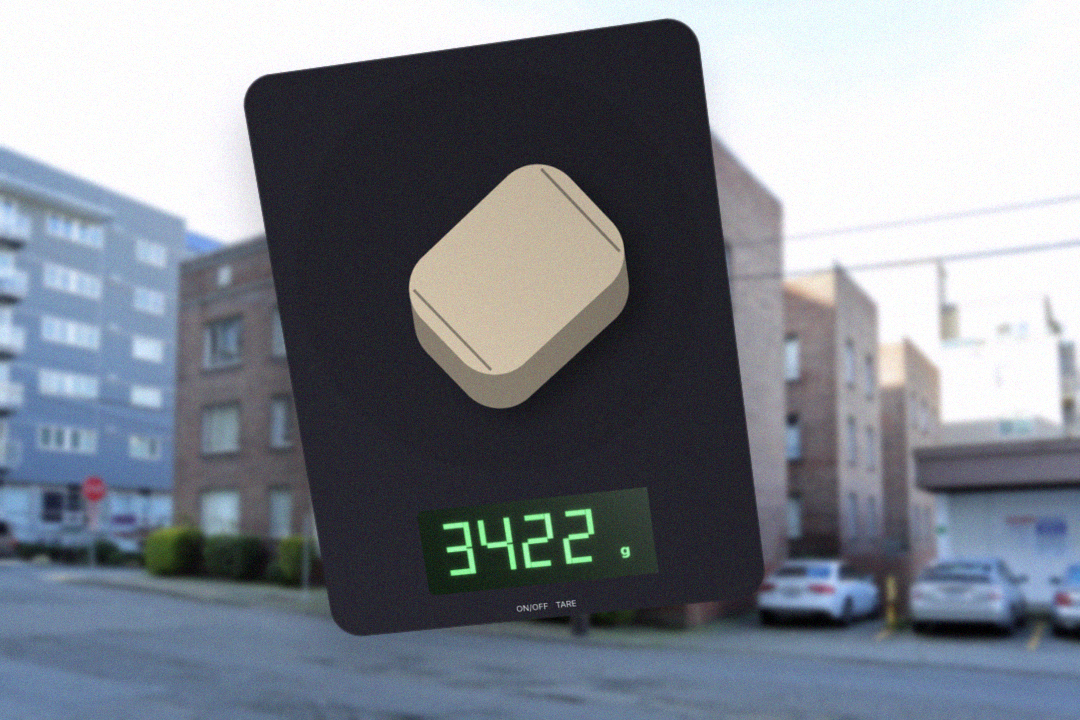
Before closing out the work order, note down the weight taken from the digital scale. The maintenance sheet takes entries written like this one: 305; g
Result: 3422; g
